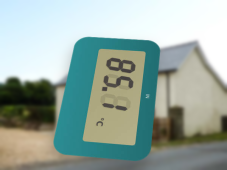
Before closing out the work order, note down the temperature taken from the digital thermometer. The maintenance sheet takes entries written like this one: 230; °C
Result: 85.1; °C
